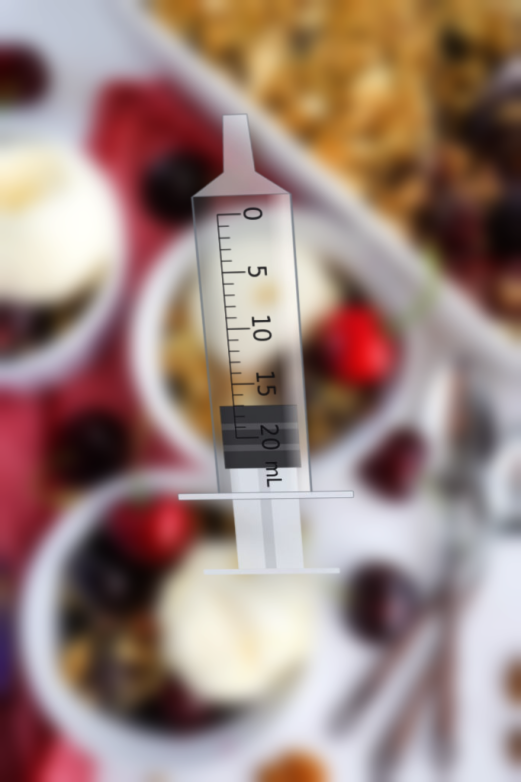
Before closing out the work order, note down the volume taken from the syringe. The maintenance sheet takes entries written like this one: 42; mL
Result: 17; mL
